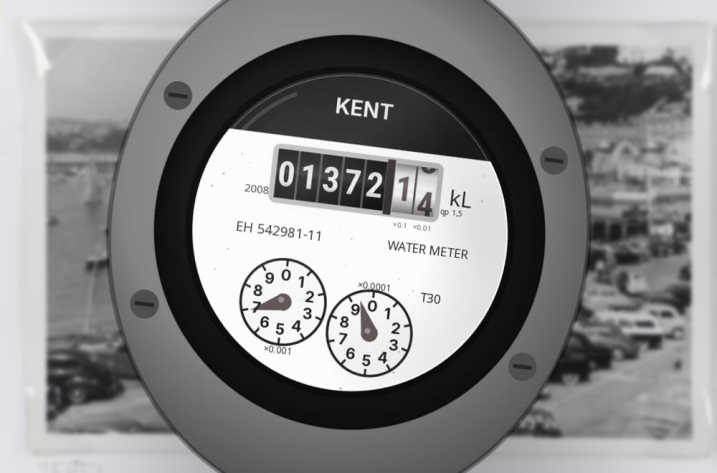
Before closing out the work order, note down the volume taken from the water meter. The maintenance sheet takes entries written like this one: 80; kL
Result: 1372.1369; kL
